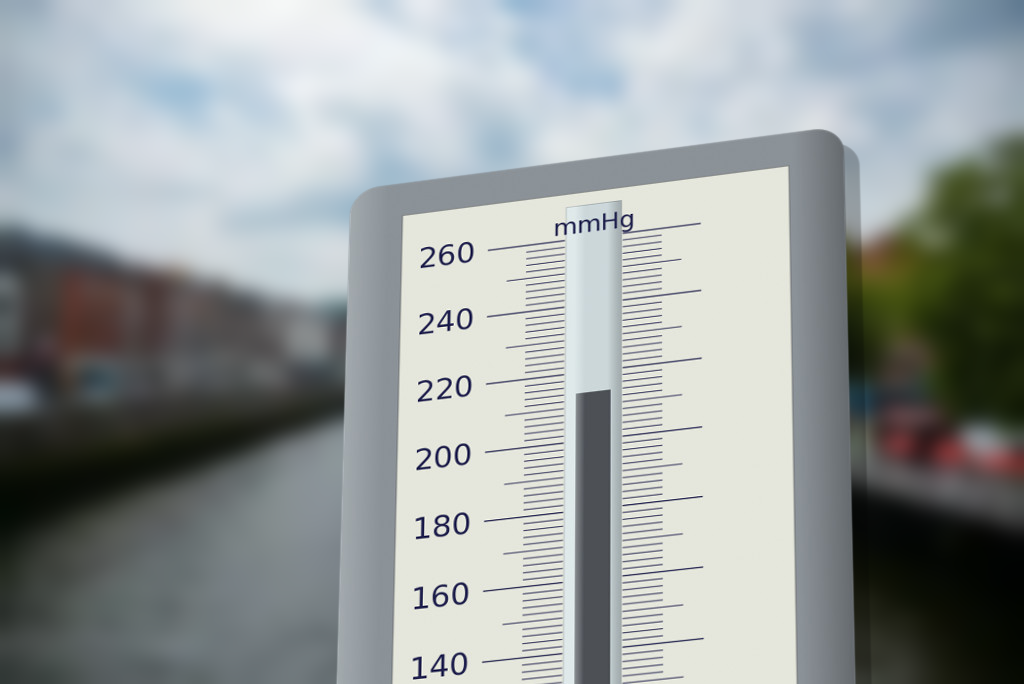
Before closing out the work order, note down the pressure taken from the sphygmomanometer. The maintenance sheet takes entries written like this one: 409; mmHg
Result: 214; mmHg
